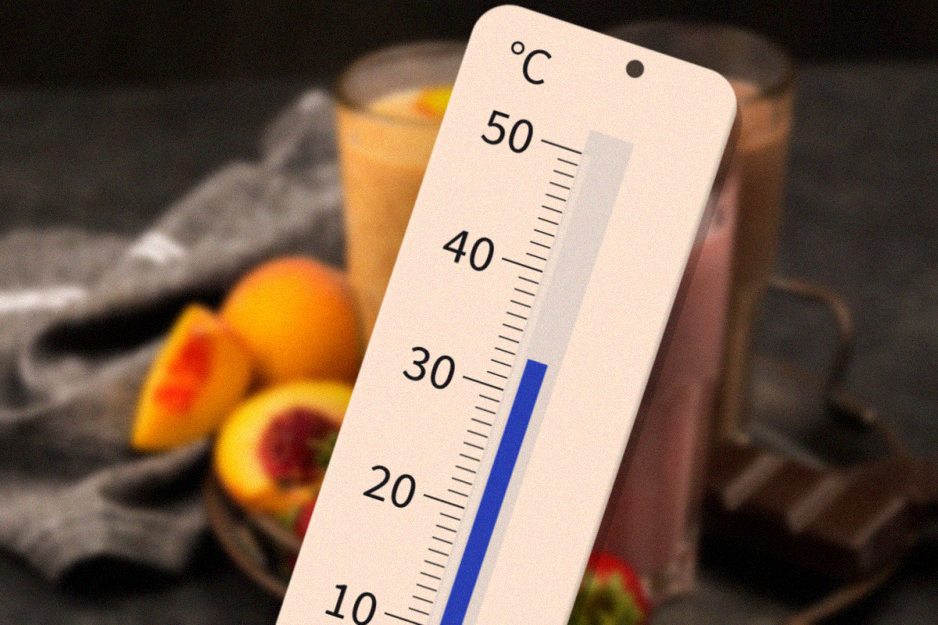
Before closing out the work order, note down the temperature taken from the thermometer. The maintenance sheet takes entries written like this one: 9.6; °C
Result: 33; °C
